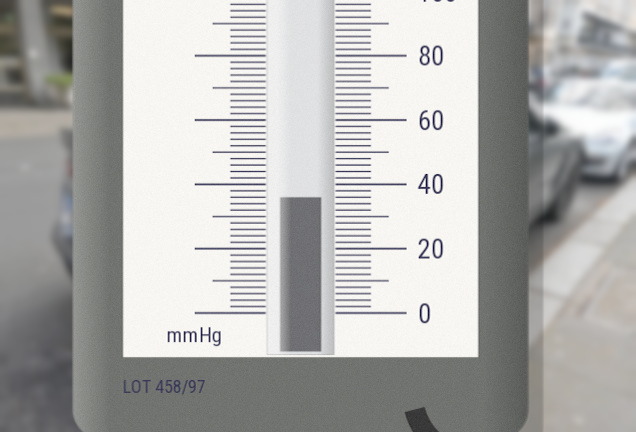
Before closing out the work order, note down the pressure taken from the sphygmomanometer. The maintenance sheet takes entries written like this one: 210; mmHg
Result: 36; mmHg
